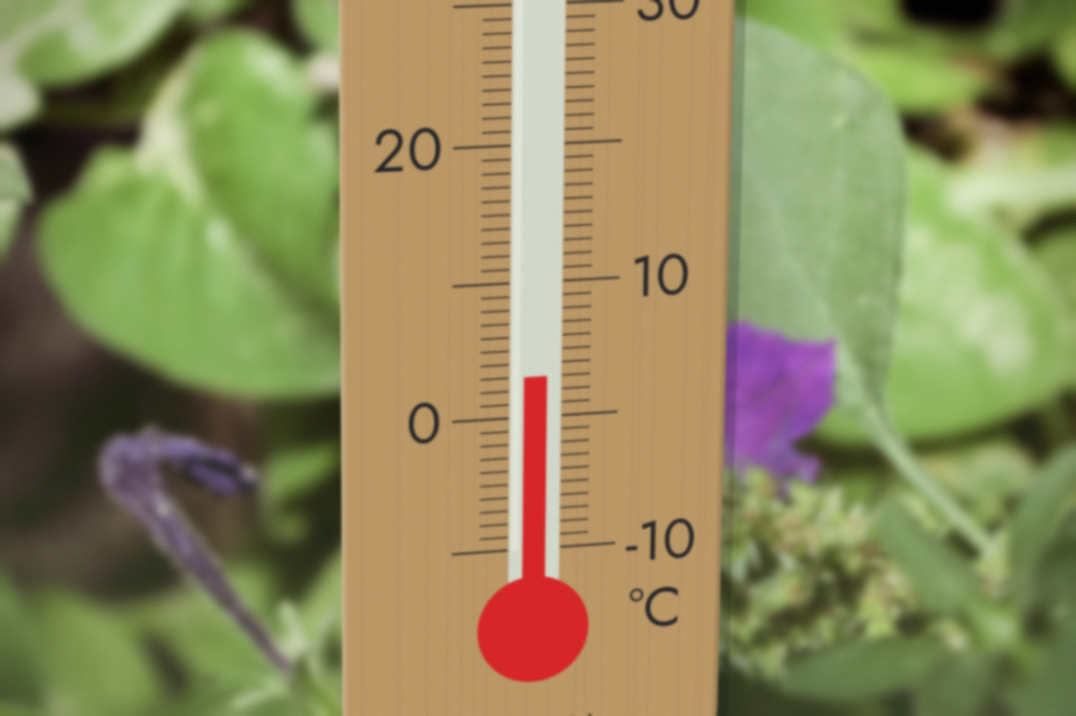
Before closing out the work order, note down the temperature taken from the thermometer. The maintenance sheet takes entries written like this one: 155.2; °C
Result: 3; °C
